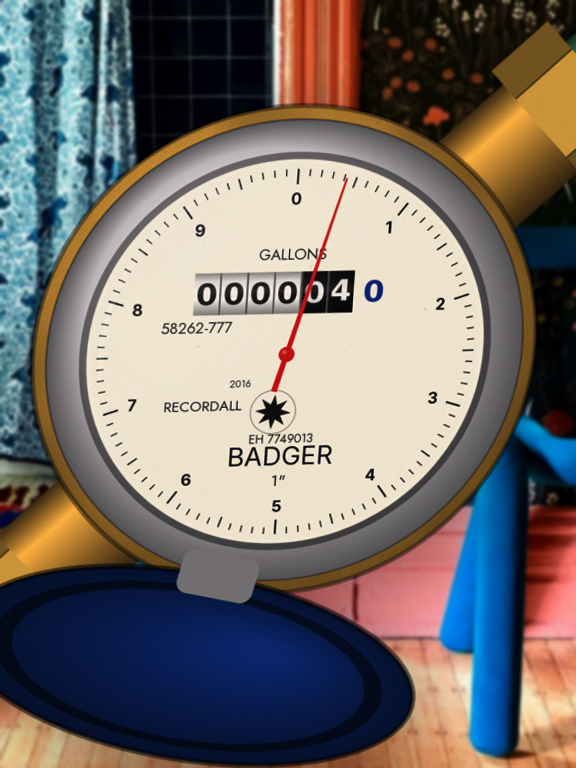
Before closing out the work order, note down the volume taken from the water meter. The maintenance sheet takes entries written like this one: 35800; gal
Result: 40.4; gal
